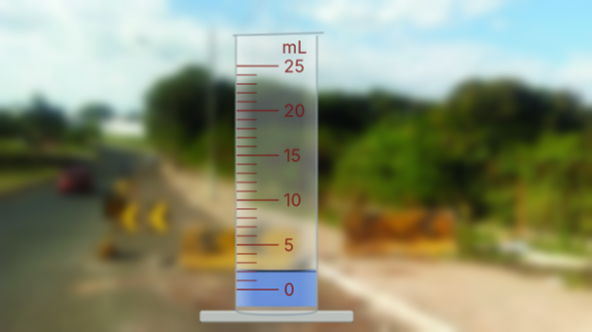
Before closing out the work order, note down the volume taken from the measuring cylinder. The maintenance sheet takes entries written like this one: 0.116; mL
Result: 2; mL
